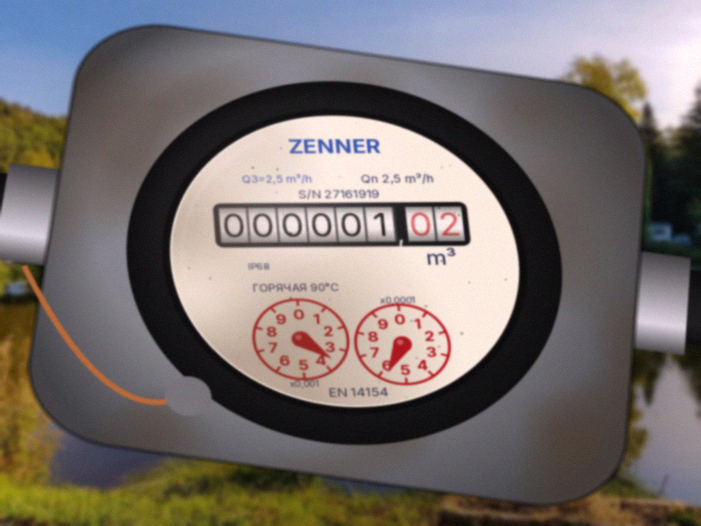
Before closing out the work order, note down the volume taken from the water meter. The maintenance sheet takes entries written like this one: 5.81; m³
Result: 1.0235; m³
